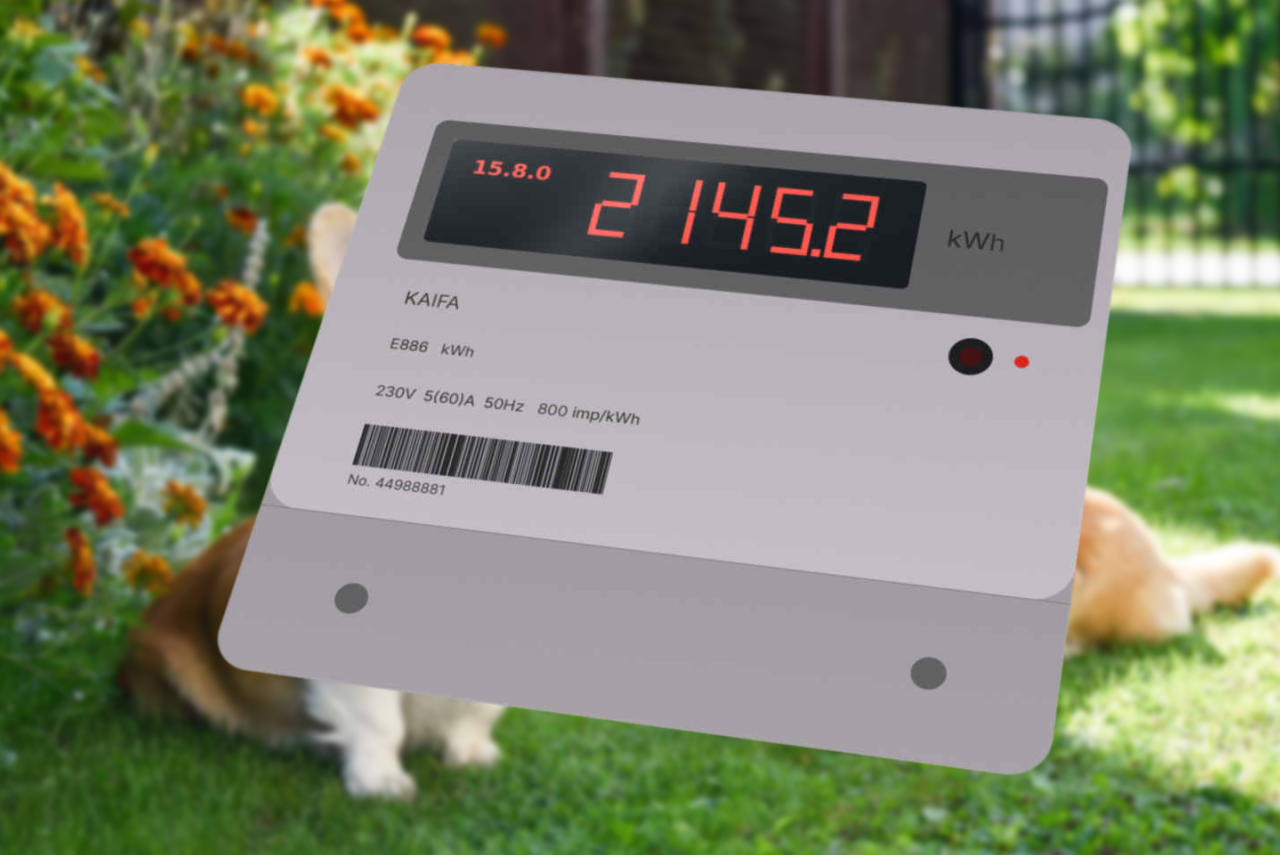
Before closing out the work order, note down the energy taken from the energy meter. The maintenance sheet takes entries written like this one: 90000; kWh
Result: 2145.2; kWh
